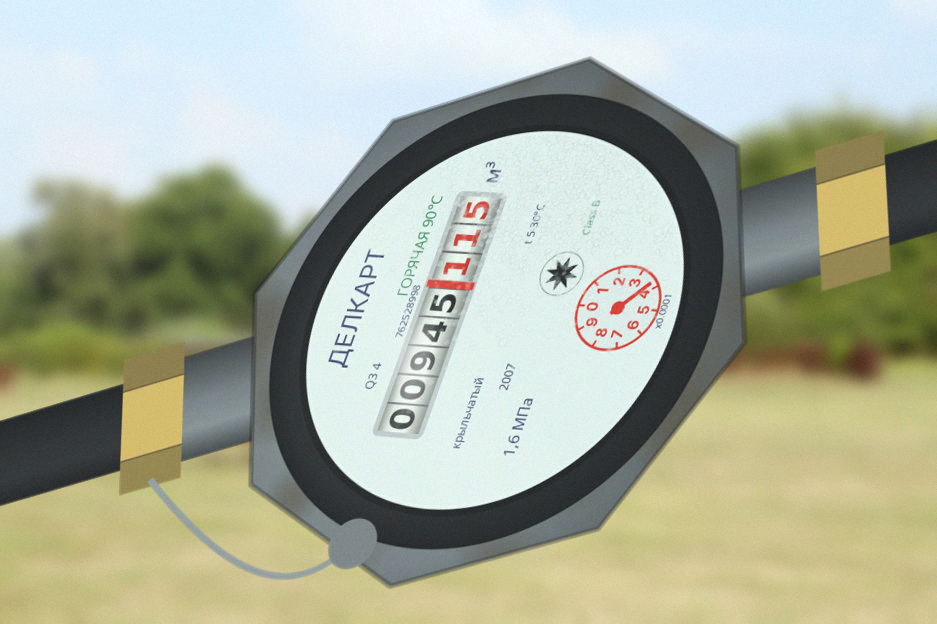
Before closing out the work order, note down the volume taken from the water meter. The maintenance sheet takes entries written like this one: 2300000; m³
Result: 945.1153; m³
